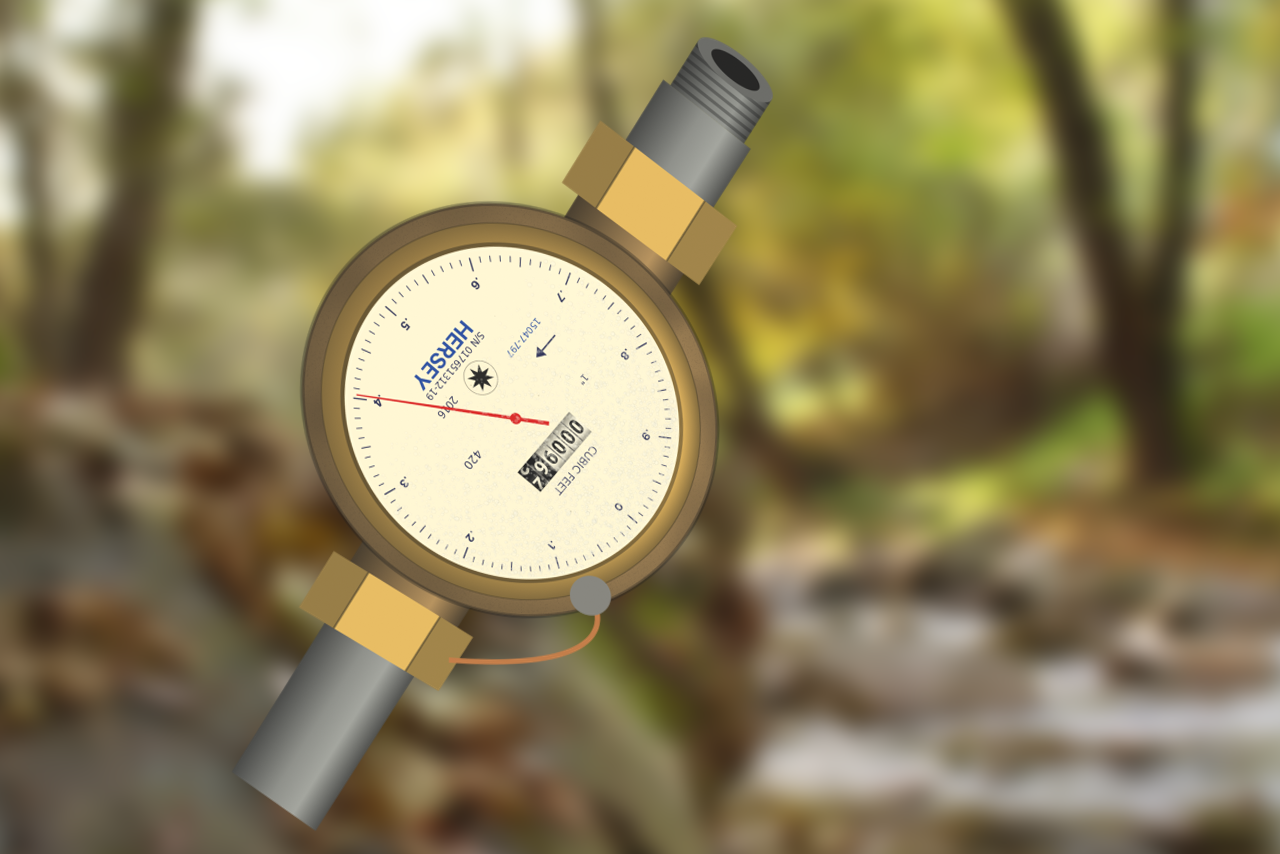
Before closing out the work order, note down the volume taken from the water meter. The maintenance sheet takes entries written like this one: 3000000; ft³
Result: 962.40; ft³
